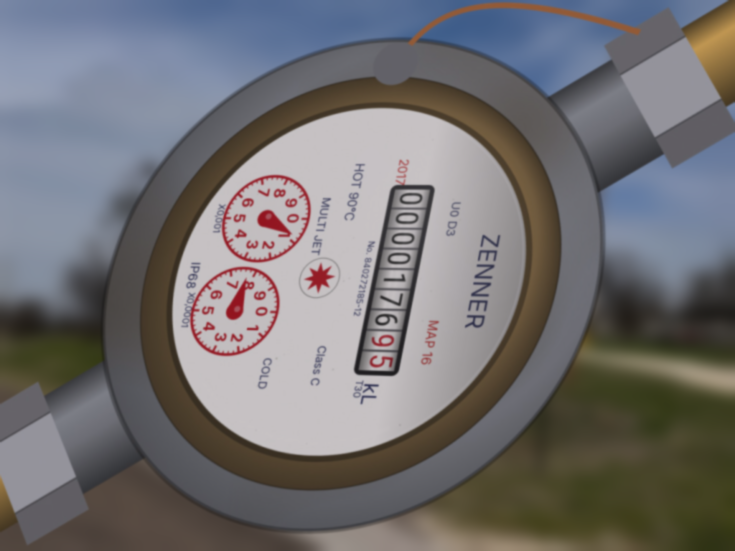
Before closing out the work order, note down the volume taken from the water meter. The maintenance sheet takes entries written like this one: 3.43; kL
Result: 176.9507; kL
